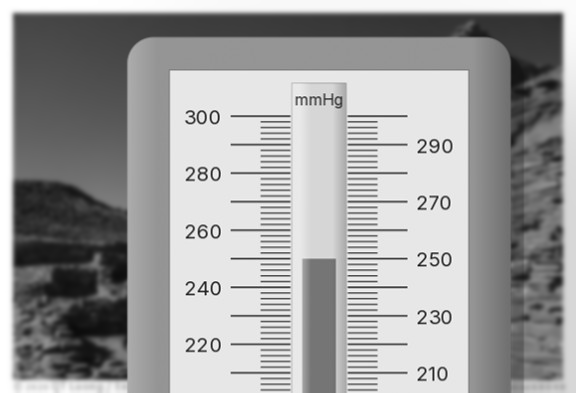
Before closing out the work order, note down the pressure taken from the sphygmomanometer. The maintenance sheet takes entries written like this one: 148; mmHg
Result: 250; mmHg
